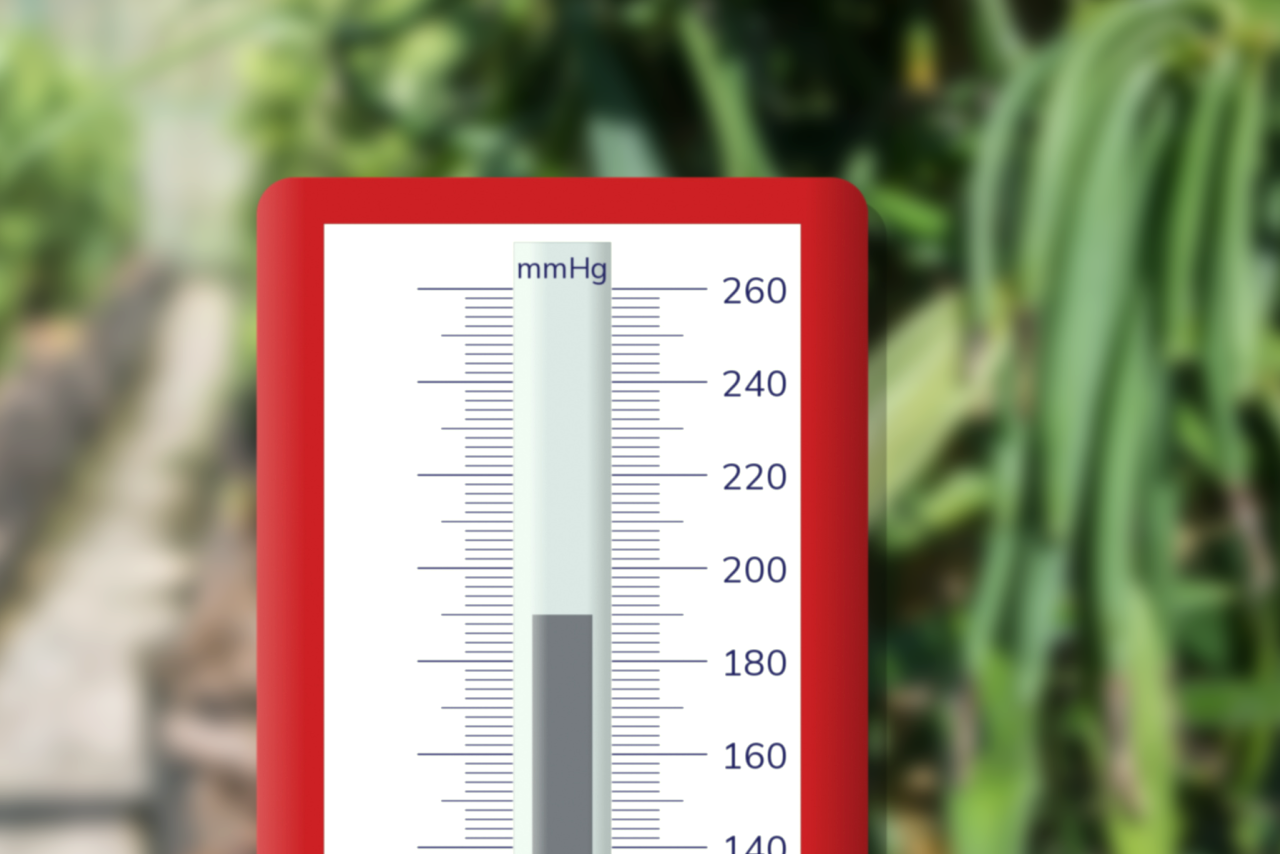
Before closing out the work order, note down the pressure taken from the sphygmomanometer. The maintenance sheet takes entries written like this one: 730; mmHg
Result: 190; mmHg
